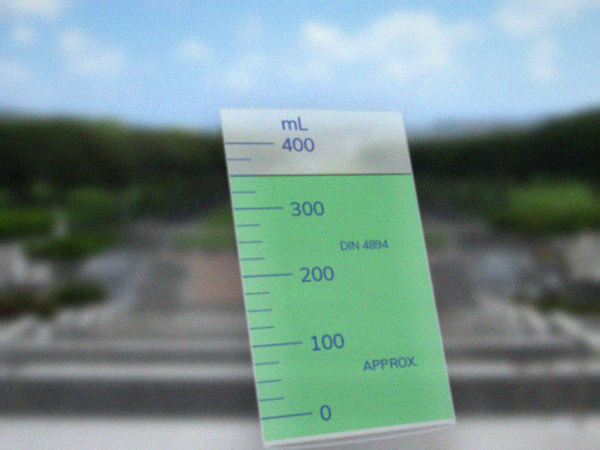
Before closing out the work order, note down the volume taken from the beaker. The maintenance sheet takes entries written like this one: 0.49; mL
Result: 350; mL
